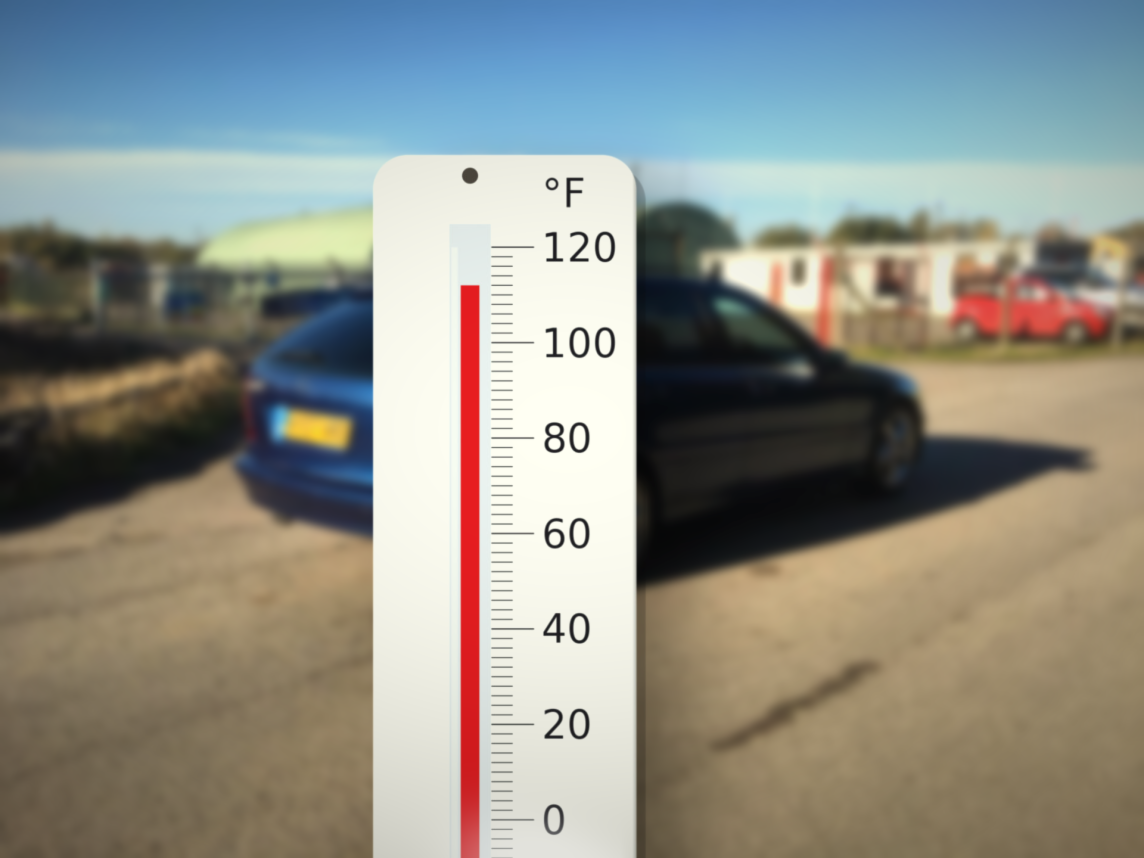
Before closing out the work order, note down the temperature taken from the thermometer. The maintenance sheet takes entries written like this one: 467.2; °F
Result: 112; °F
